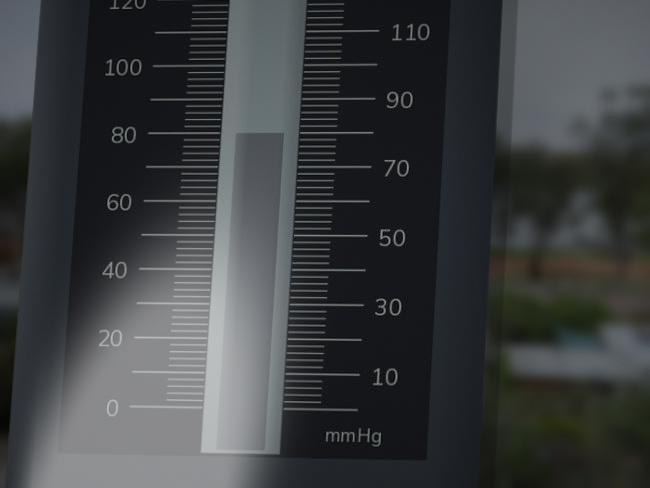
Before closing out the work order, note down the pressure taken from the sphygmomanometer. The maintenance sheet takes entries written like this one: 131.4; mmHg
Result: 80; mmHg
